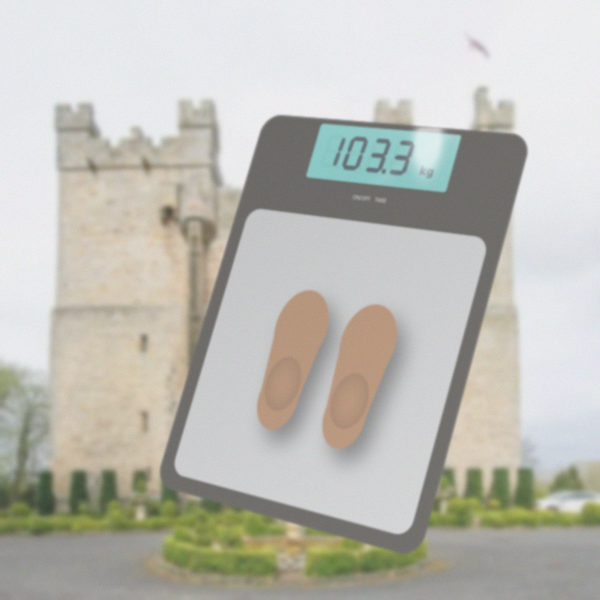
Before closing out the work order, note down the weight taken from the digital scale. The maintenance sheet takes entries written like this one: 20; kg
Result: 103.3; kg
